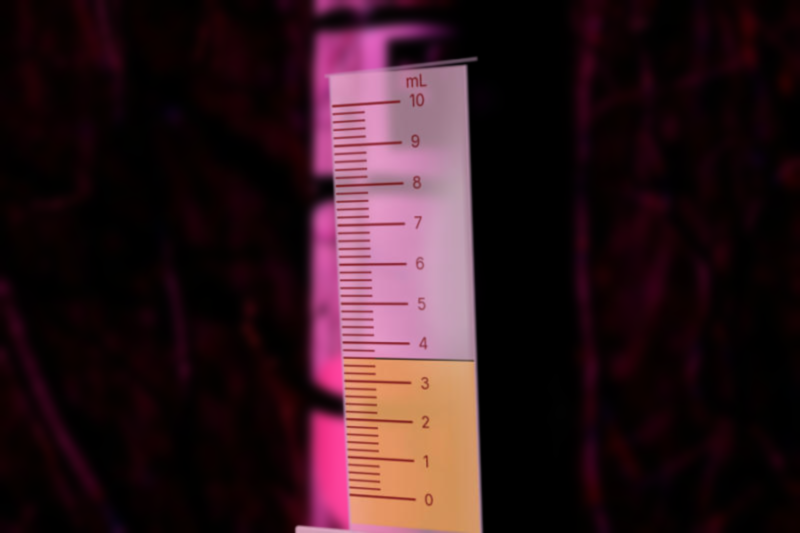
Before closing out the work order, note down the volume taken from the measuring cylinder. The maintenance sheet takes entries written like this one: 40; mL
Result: 3.6; mL
